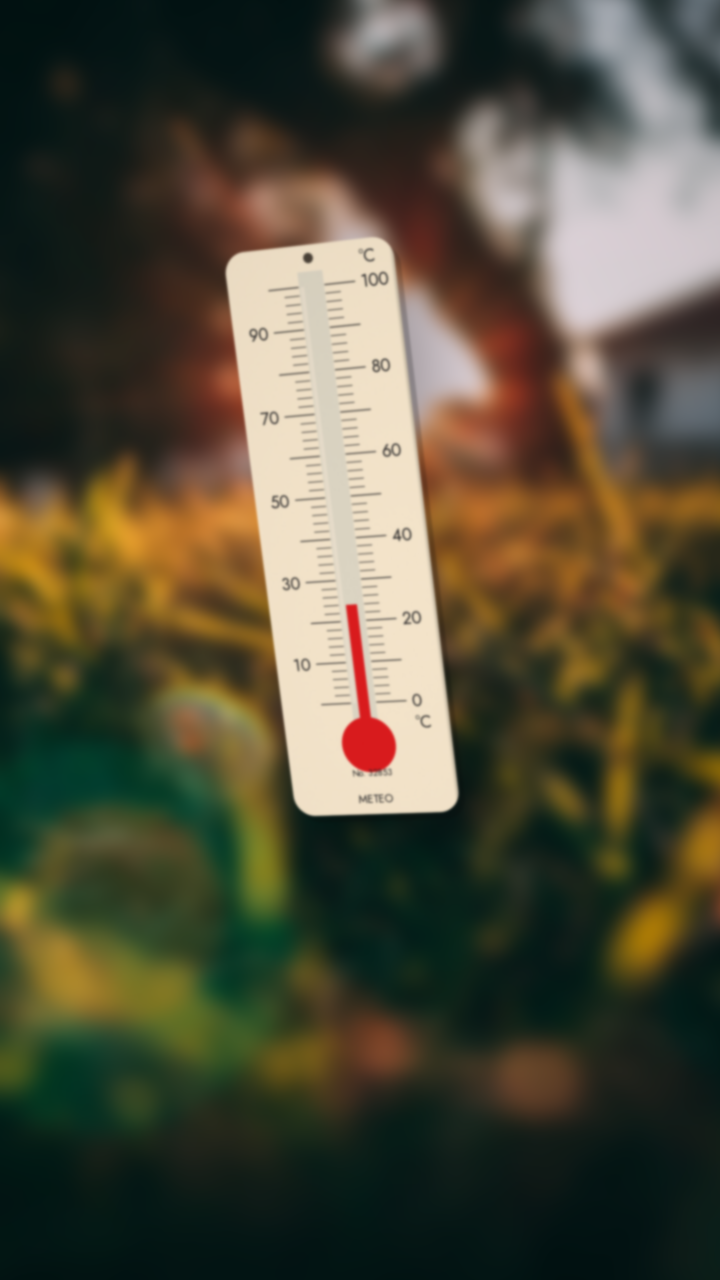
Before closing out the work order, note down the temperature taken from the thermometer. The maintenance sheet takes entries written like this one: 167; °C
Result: 24; °C
